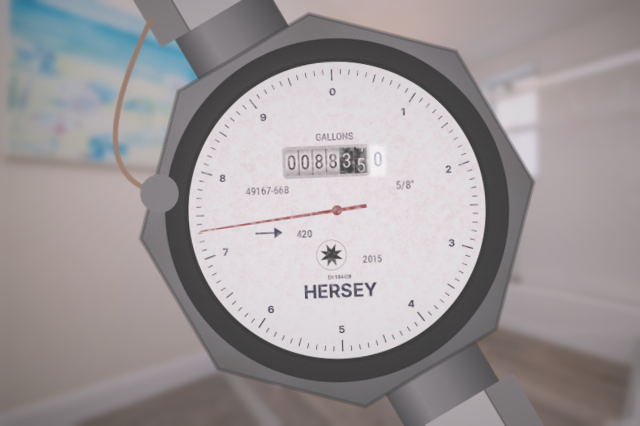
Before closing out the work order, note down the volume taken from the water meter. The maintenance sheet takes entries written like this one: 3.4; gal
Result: 88347.3; gal
